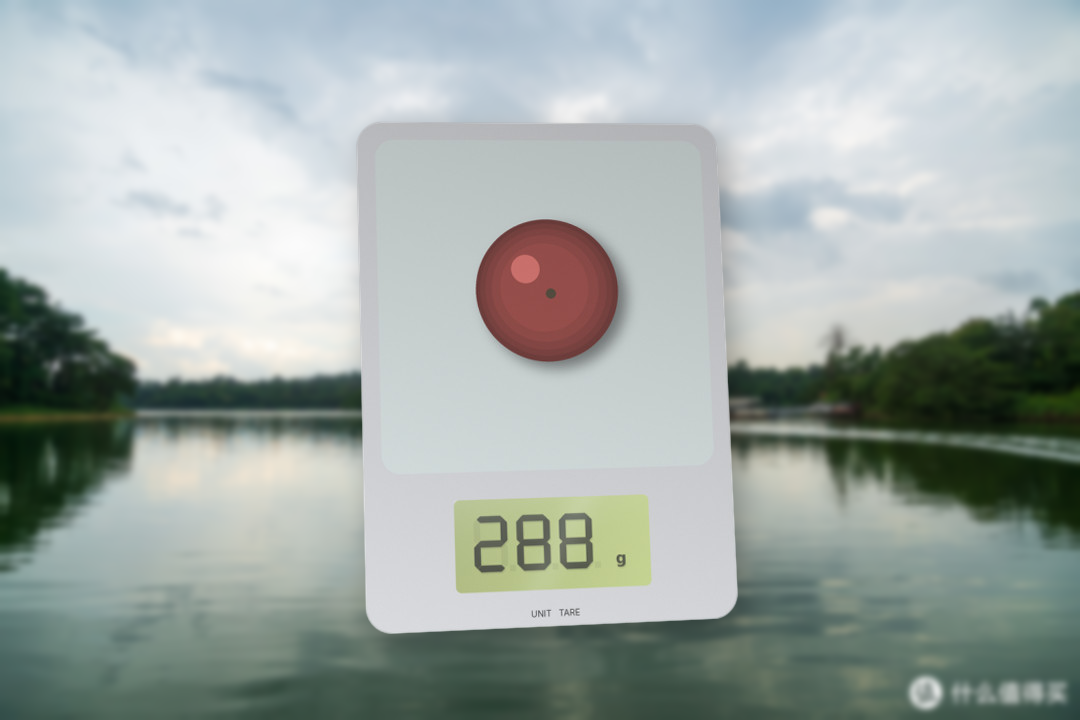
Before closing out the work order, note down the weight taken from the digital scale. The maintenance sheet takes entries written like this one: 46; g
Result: 288; g
